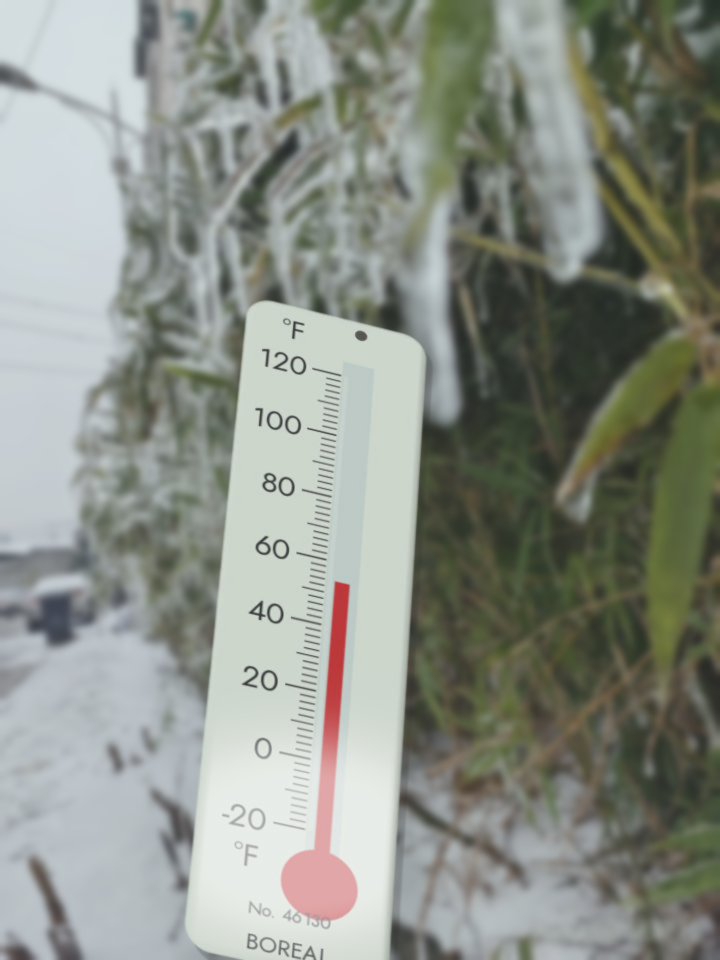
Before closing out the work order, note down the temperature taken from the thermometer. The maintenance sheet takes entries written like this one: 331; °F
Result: 54; °F
